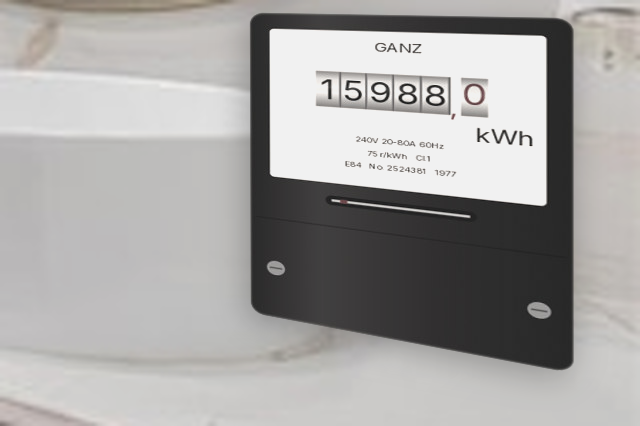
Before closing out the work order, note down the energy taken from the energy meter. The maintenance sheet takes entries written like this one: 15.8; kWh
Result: 15988.0; kWh
